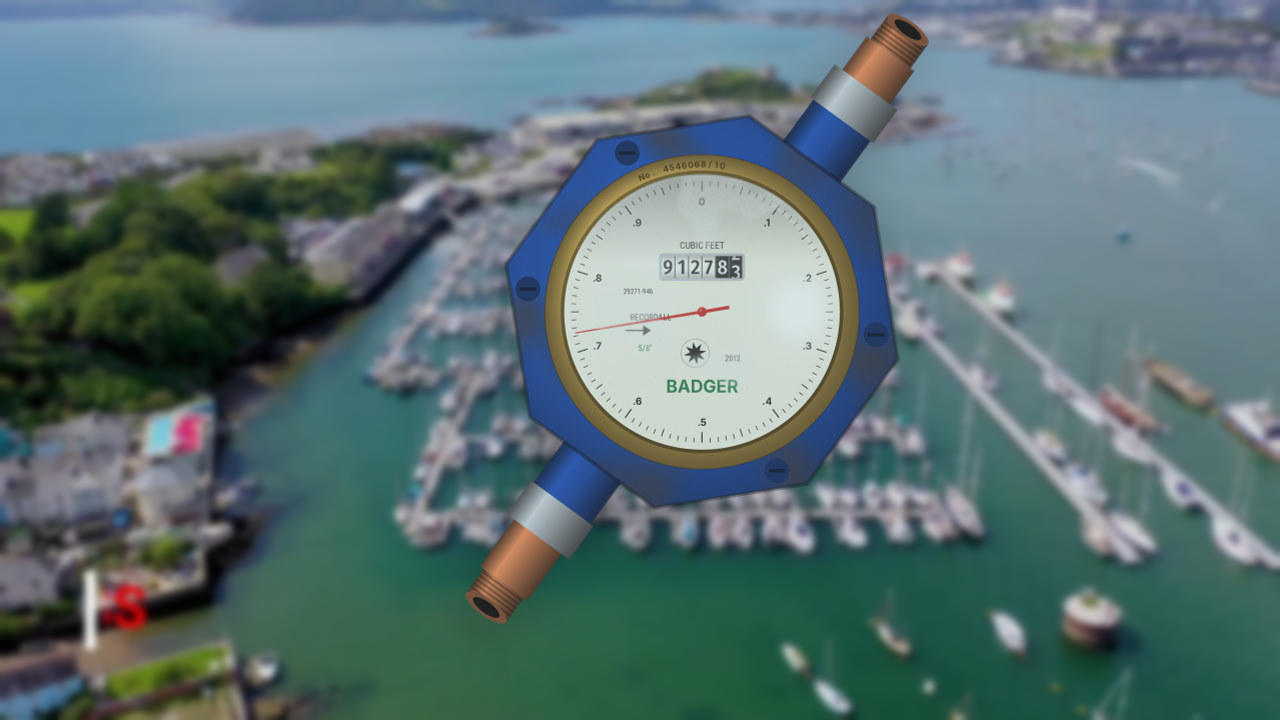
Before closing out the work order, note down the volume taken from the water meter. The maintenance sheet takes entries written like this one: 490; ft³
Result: 912782.72; ft³
